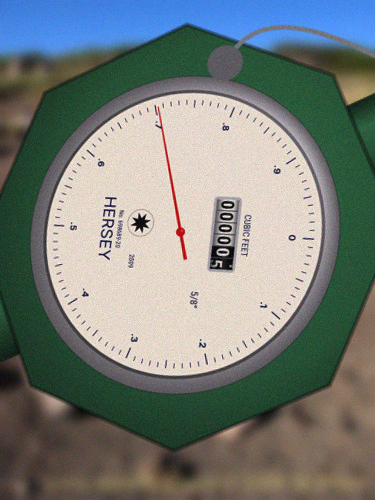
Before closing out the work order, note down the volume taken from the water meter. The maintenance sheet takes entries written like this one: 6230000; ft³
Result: 4.70; ft³
